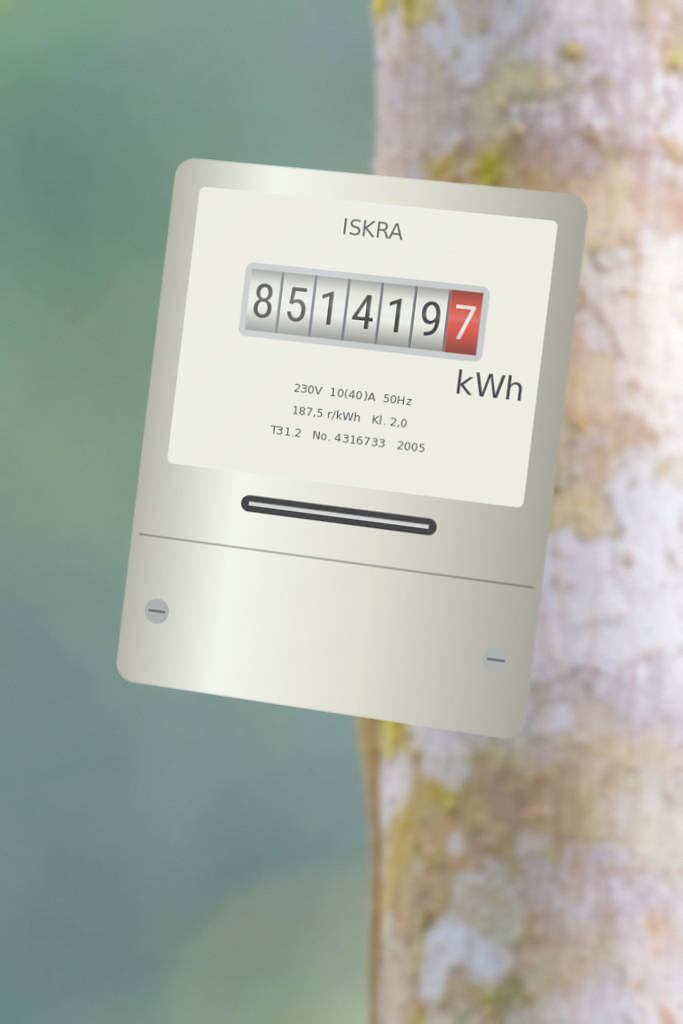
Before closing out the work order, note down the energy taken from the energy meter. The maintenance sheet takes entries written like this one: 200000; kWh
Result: 851419.7; kWh
